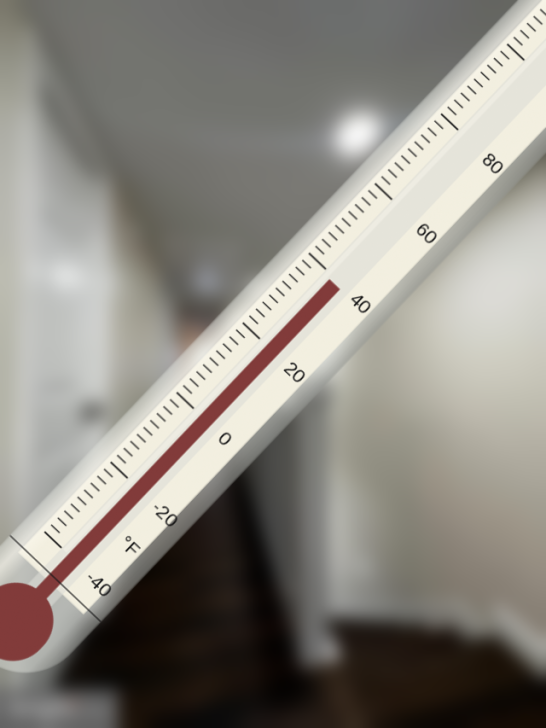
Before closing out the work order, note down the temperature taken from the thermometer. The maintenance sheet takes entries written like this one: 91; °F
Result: 39; °F
